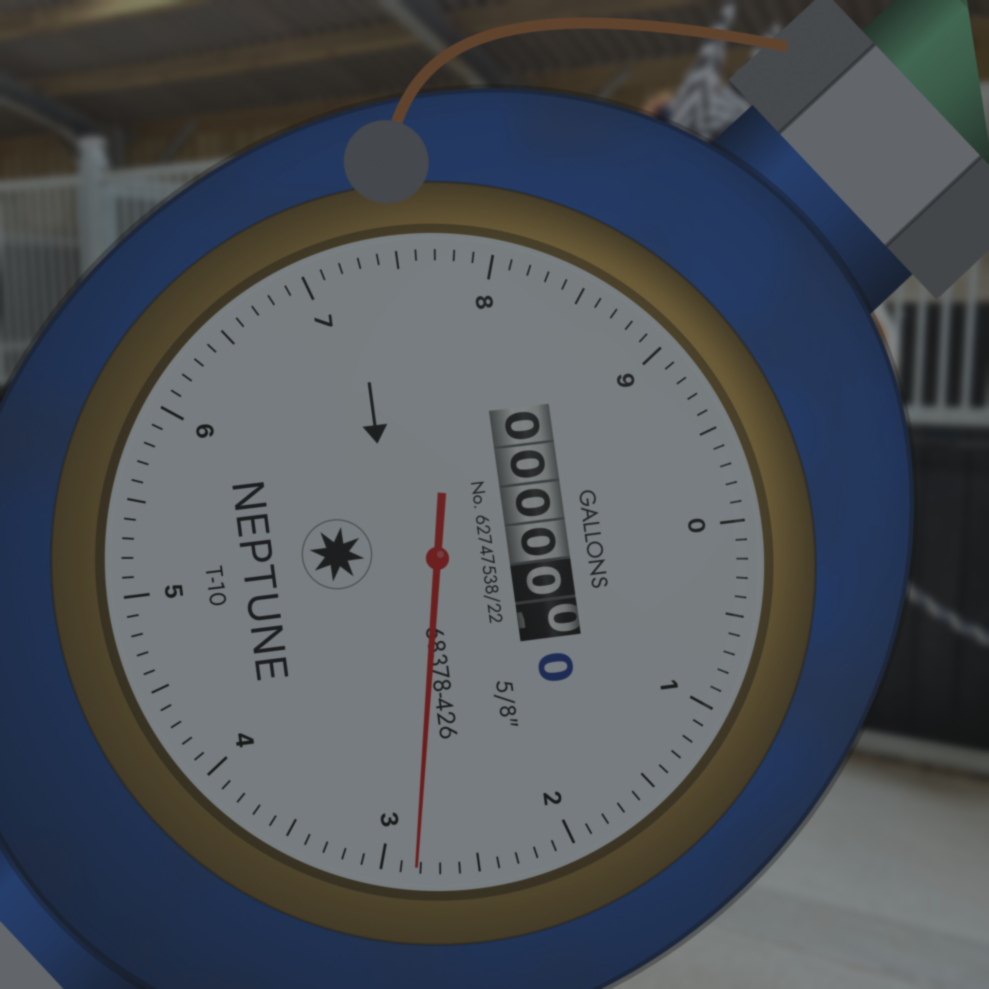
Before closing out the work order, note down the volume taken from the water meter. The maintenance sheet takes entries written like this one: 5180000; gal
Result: 2.8; gal
